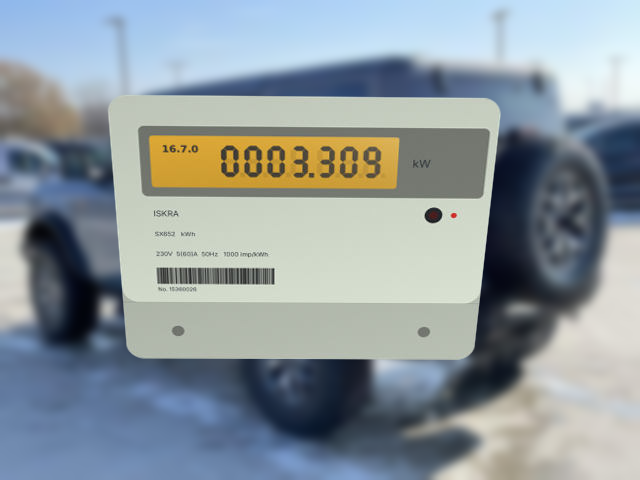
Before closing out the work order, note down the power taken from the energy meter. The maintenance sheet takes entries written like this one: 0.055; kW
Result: 3.309; kW
